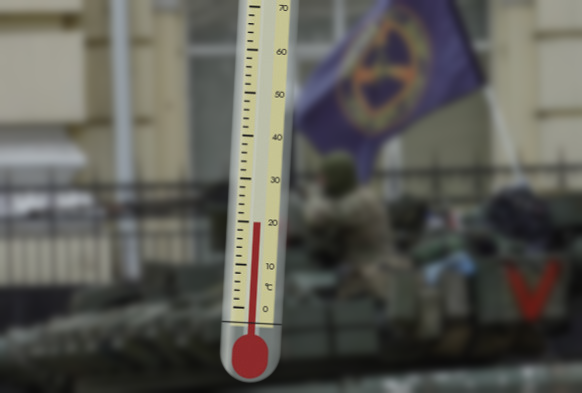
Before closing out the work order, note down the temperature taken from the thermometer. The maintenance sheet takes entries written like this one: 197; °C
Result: 20; °C
